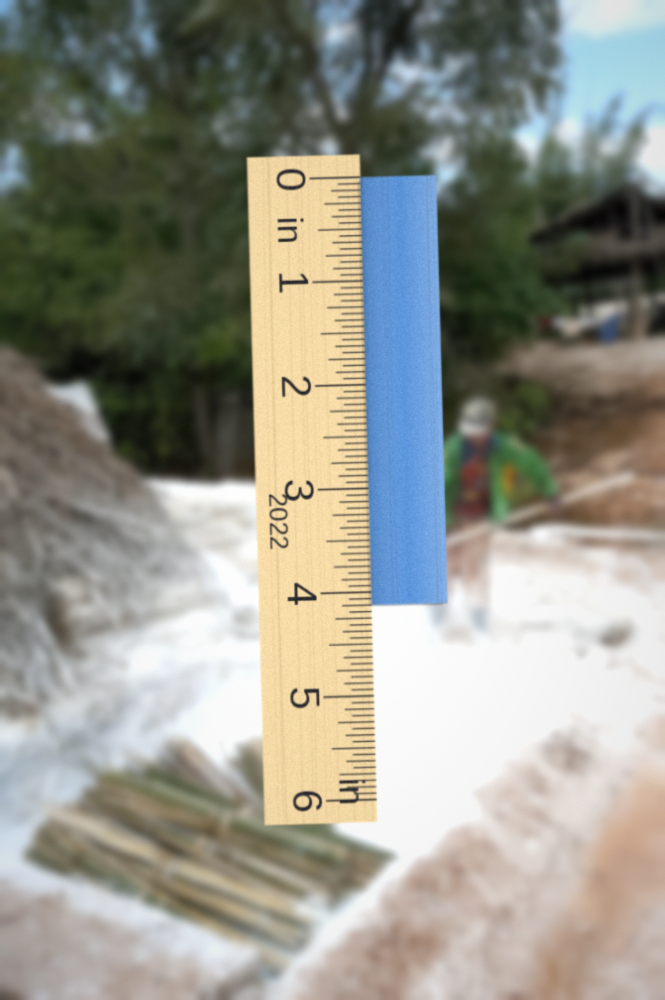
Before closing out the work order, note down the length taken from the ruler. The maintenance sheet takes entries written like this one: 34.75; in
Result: 4.125; in
